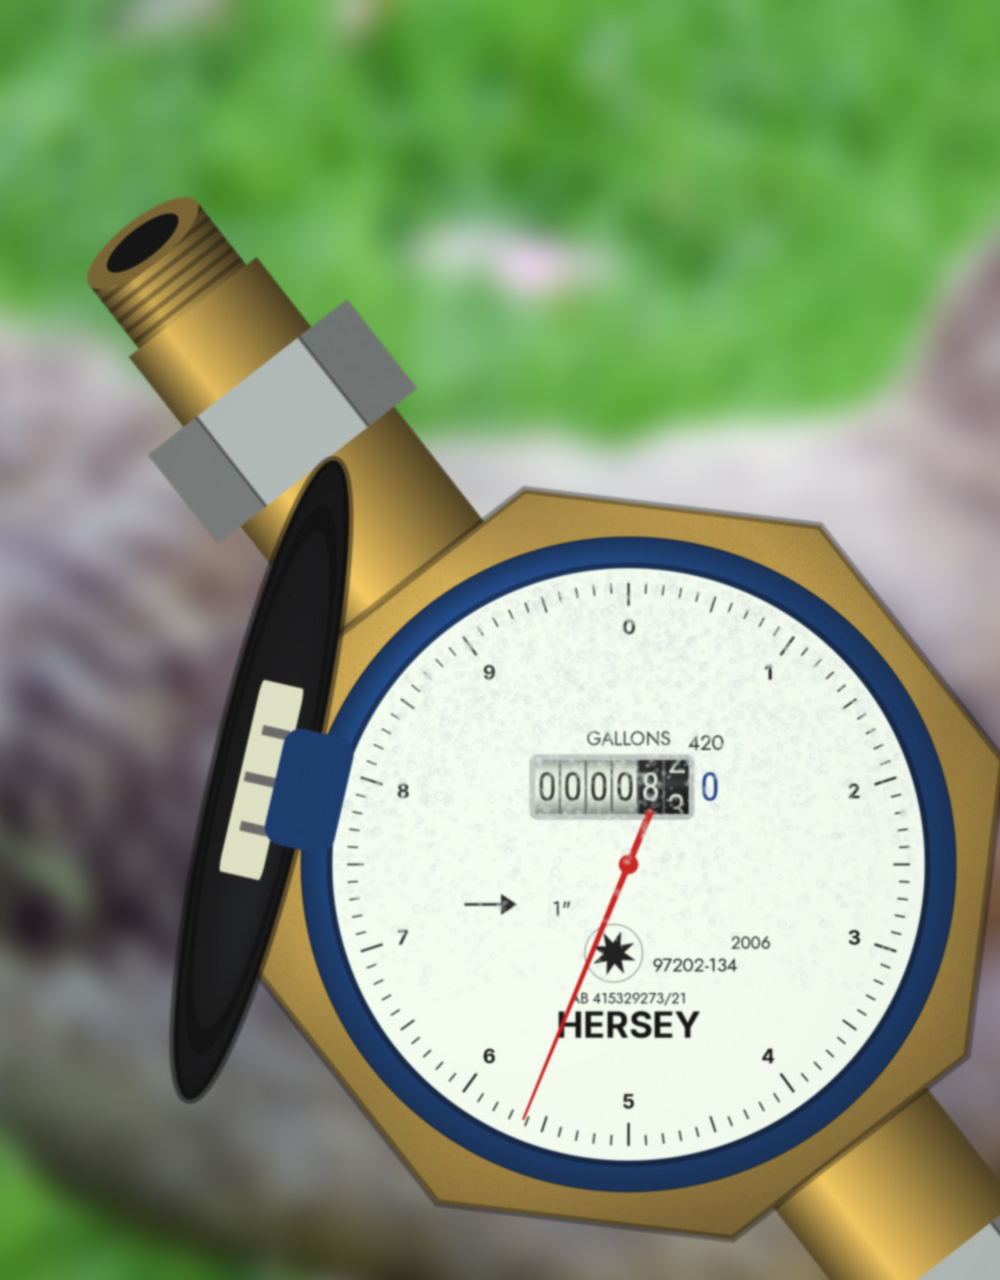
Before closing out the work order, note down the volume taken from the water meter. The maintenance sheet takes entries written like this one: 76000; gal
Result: 825.6; gal
